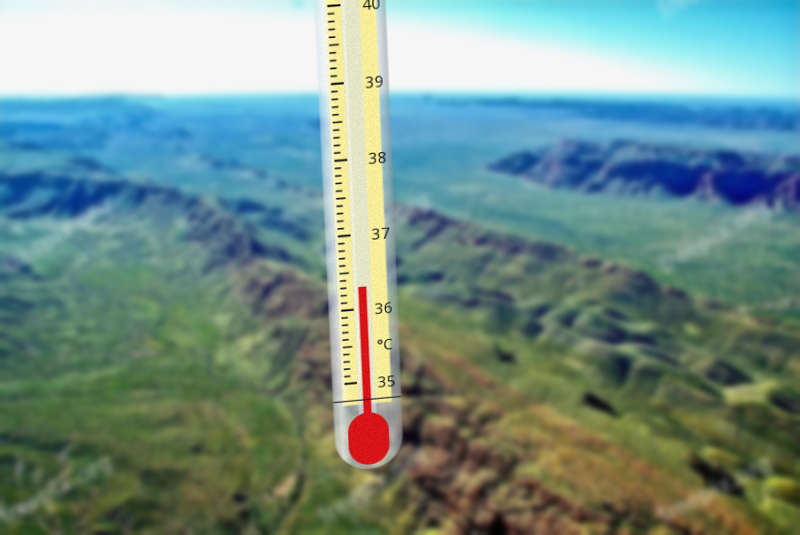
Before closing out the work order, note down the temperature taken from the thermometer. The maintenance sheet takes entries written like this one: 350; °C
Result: 36.3; °C
